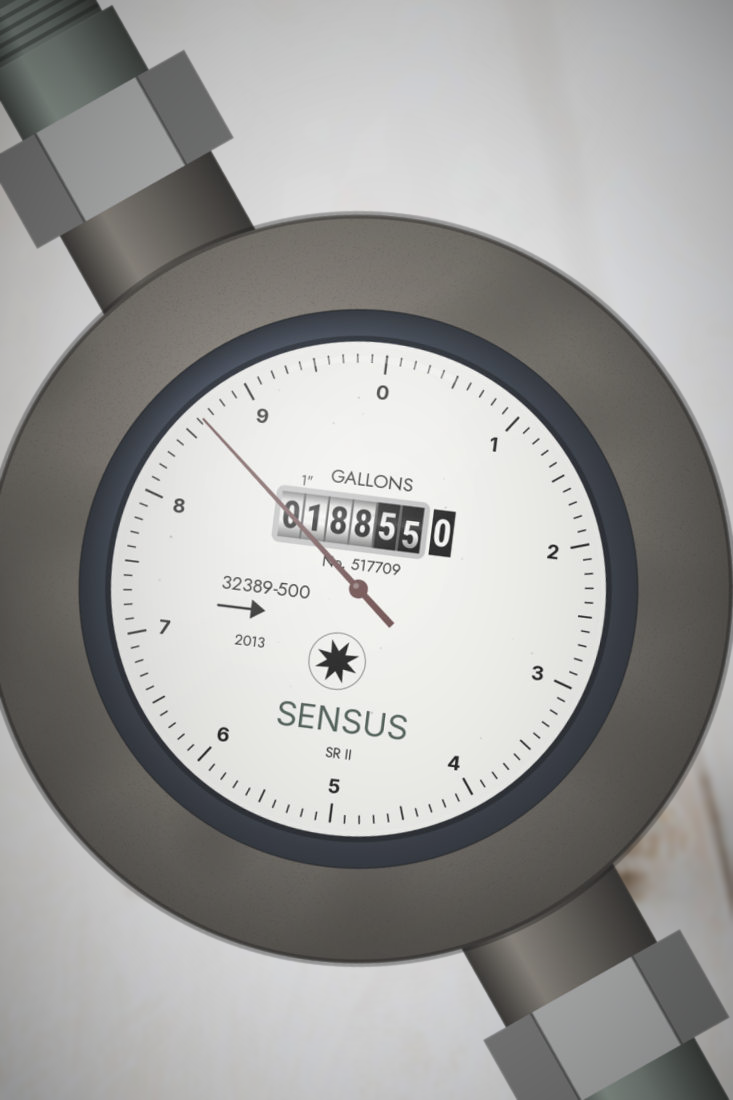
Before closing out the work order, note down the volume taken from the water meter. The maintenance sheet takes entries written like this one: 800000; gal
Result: 188548.6; gal
